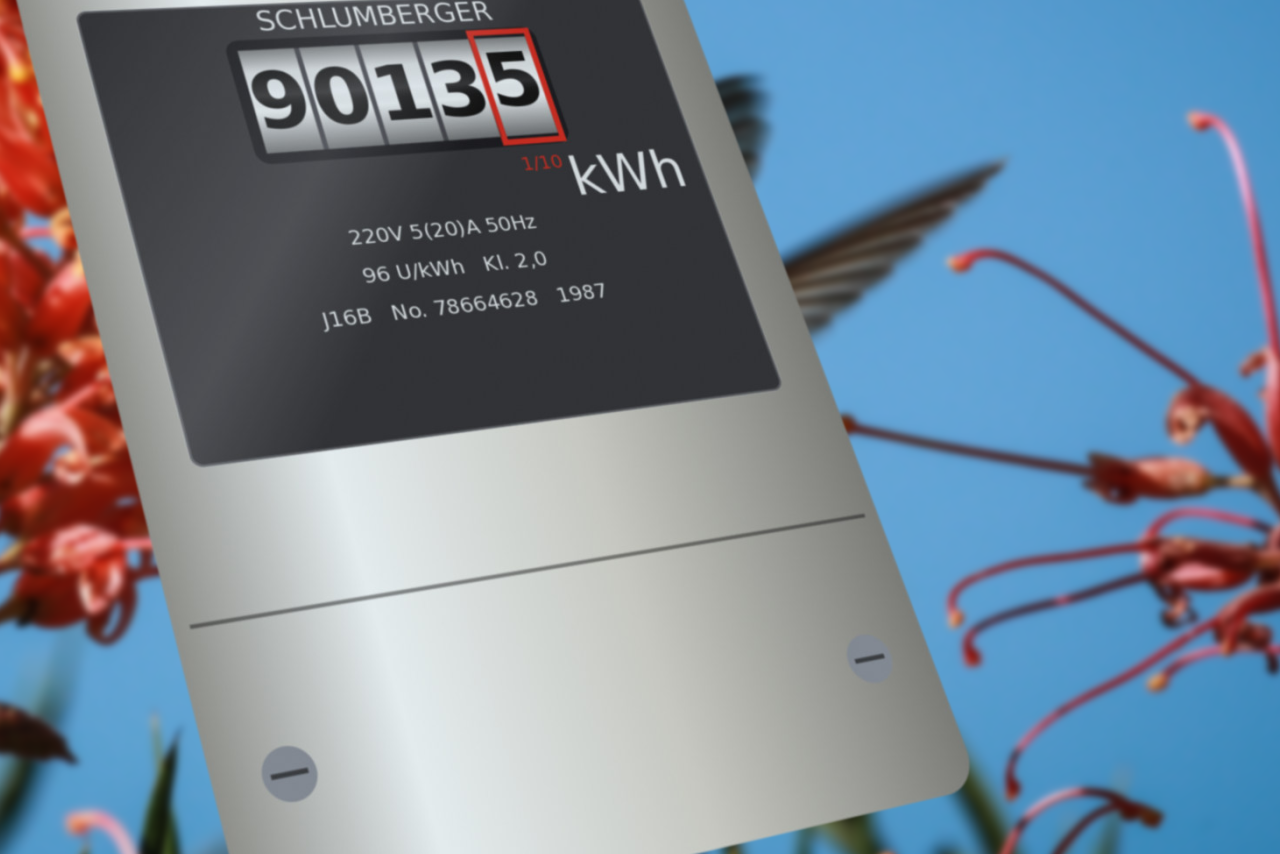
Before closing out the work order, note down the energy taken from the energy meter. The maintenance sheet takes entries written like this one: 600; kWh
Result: 9013.5; kWh
